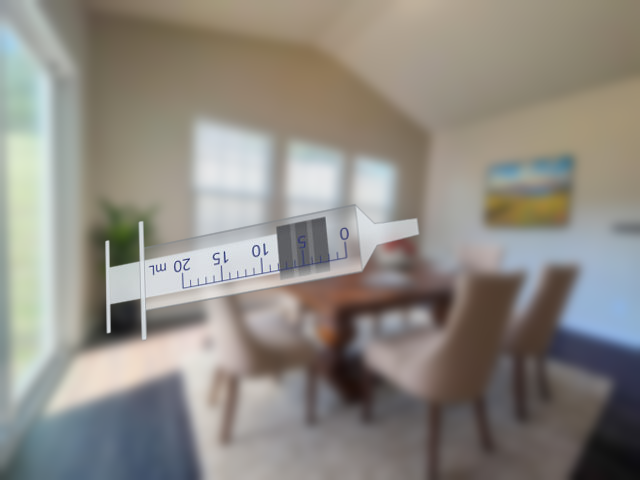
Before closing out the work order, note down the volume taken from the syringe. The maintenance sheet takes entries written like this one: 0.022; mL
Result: 2; mL
